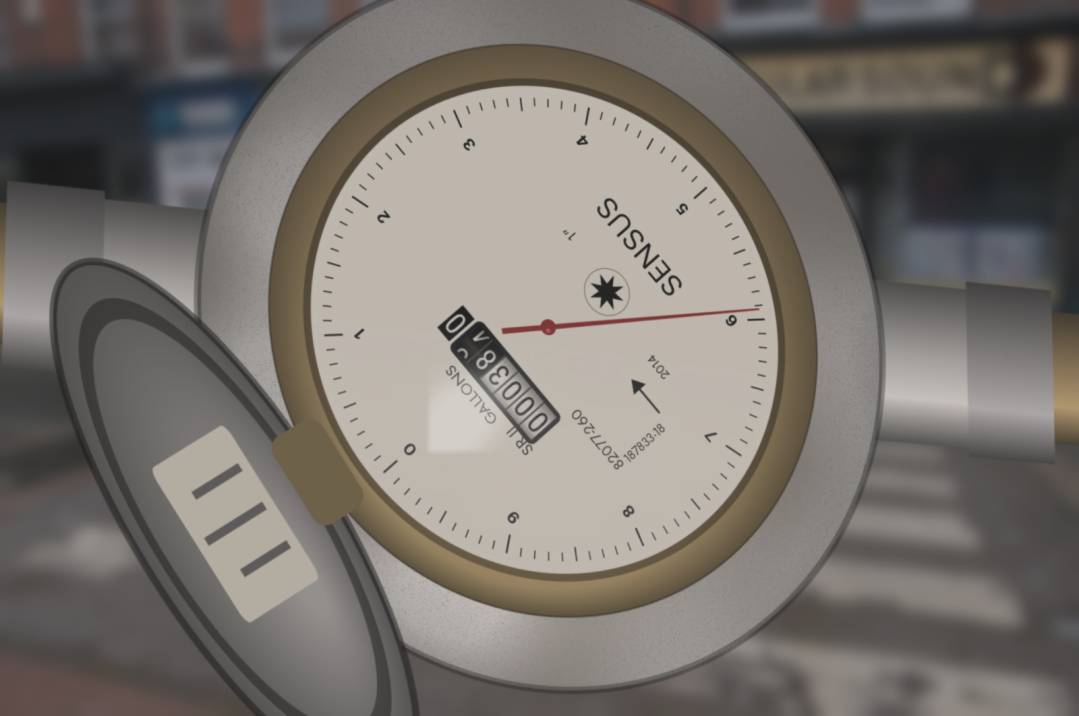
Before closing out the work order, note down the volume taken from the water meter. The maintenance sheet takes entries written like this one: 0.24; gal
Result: 3835.9; gal
